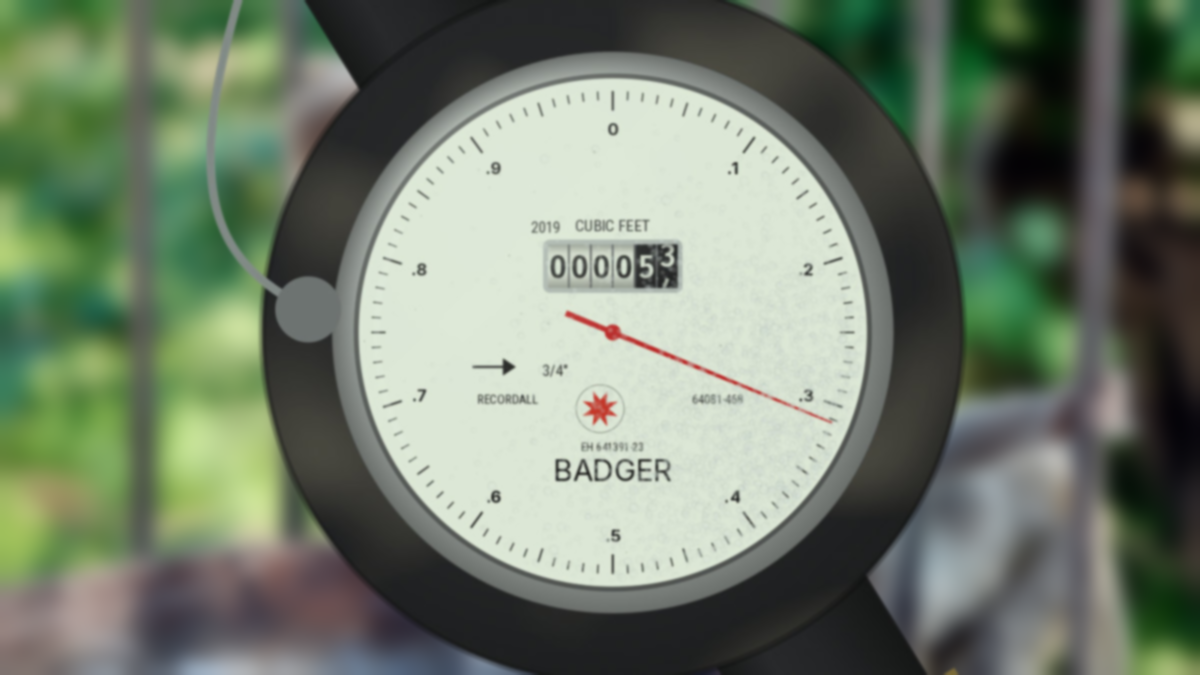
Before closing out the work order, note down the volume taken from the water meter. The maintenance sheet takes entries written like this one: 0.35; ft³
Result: 53.31; ft³
